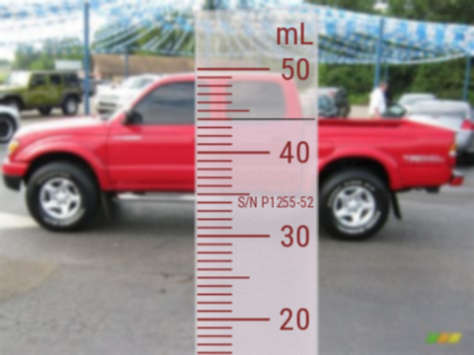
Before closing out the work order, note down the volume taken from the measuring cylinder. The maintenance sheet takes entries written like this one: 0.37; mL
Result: 44; mL
